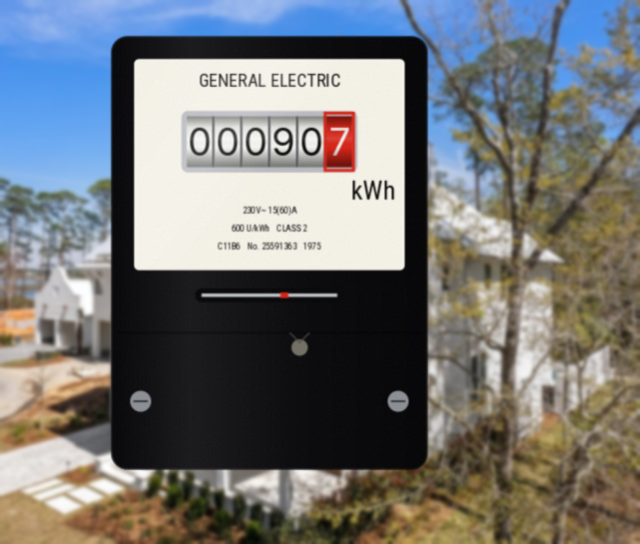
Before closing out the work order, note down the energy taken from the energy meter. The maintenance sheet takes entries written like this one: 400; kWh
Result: 90.7; kWh
